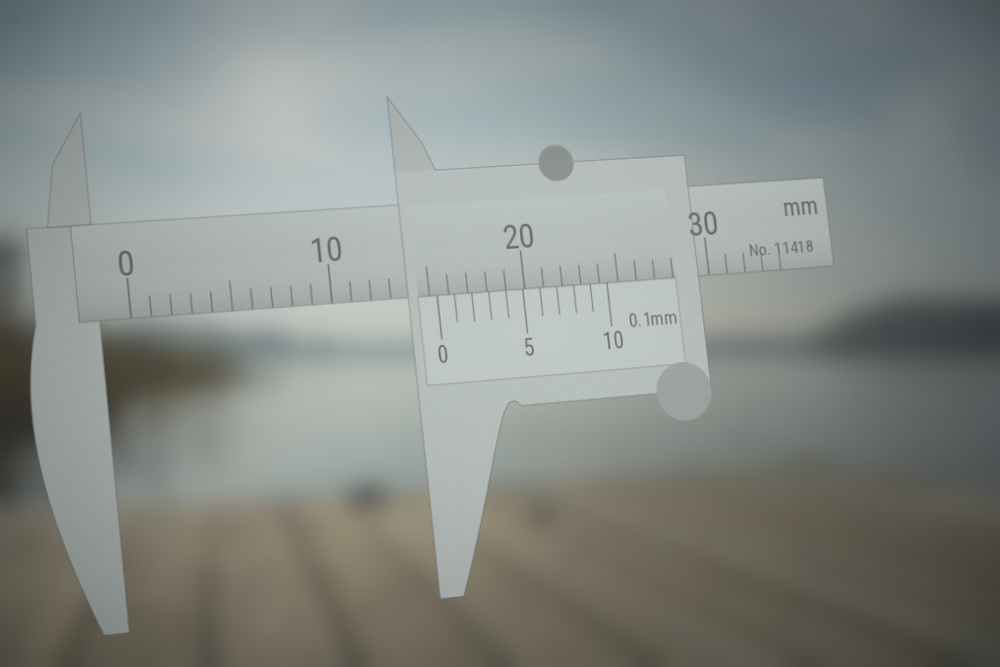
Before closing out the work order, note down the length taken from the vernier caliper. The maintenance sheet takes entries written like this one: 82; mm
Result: 15.4; mm
